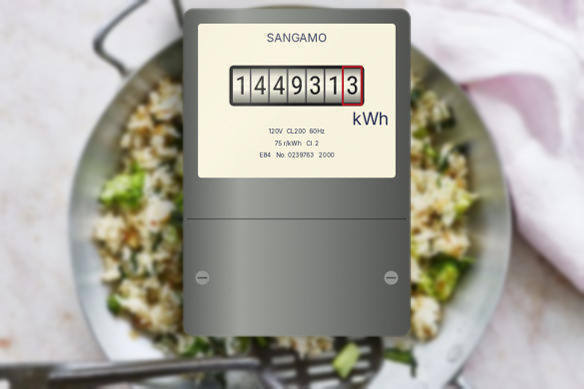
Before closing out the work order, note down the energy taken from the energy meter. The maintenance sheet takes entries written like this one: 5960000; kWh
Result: 144931.3; kWh
